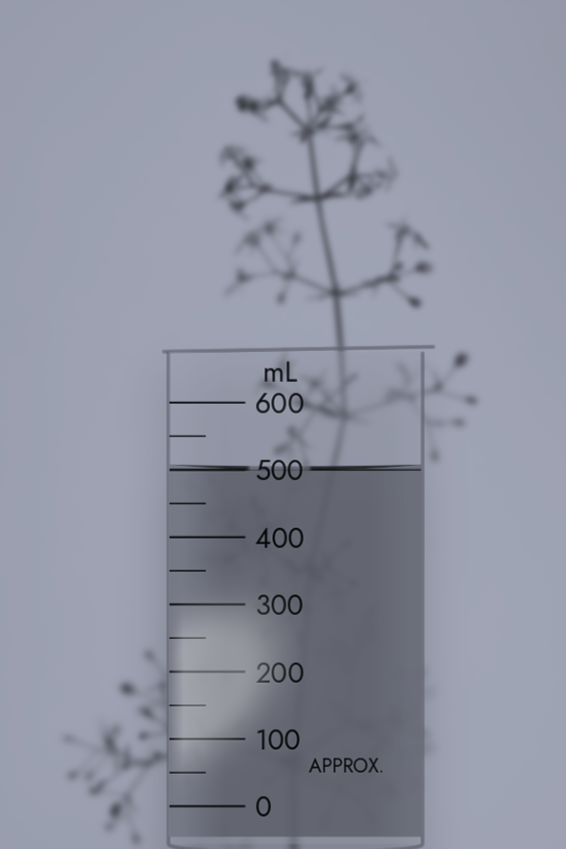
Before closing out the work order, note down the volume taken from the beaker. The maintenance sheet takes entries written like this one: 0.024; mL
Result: 500; mL
